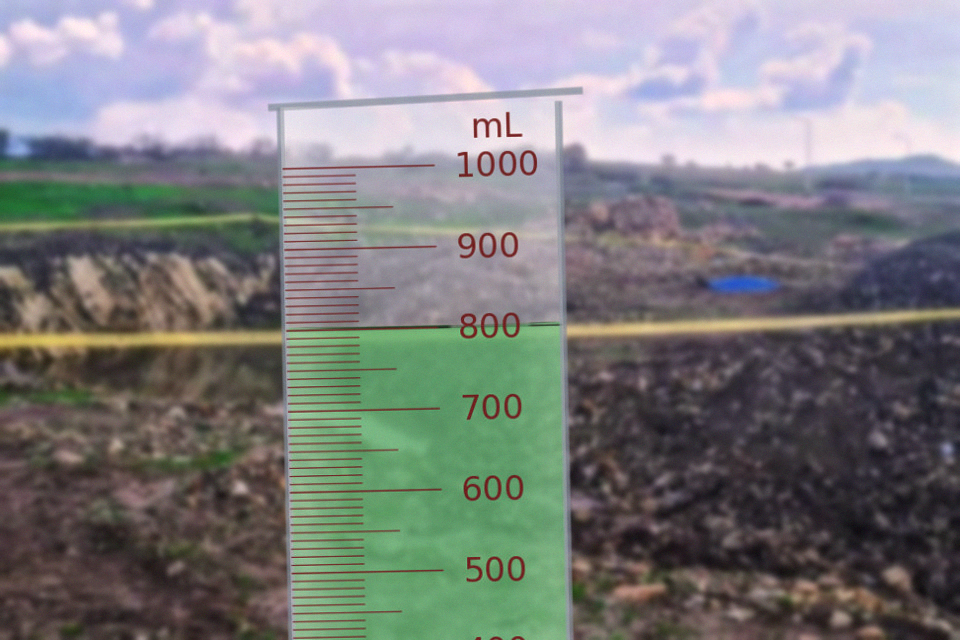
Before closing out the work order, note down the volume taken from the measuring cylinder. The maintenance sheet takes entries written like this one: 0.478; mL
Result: 800; mL
